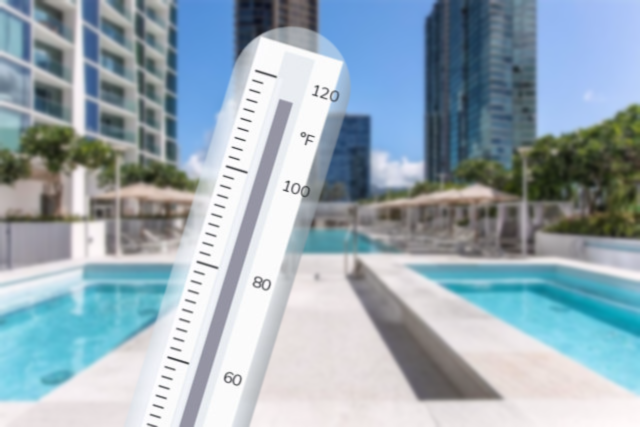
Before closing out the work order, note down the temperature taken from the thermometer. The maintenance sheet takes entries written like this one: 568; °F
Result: 116; °F
